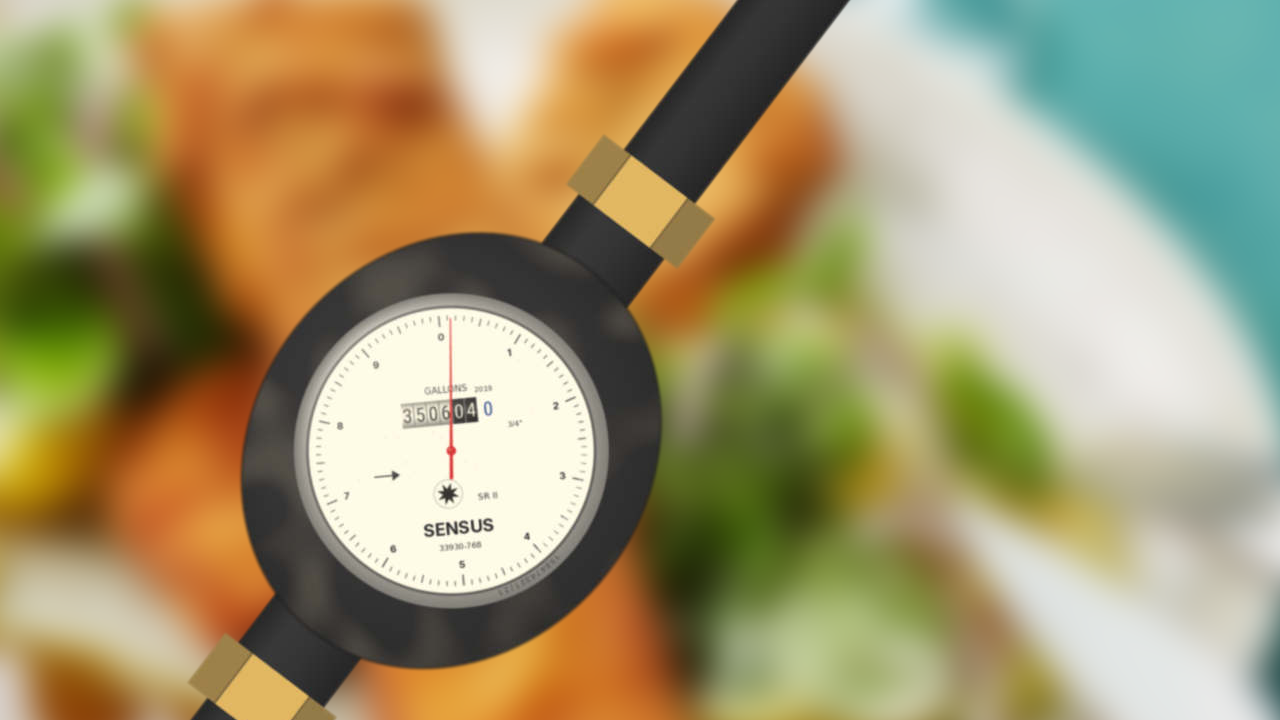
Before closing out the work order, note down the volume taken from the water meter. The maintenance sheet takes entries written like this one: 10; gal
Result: 3506040.1; gal
